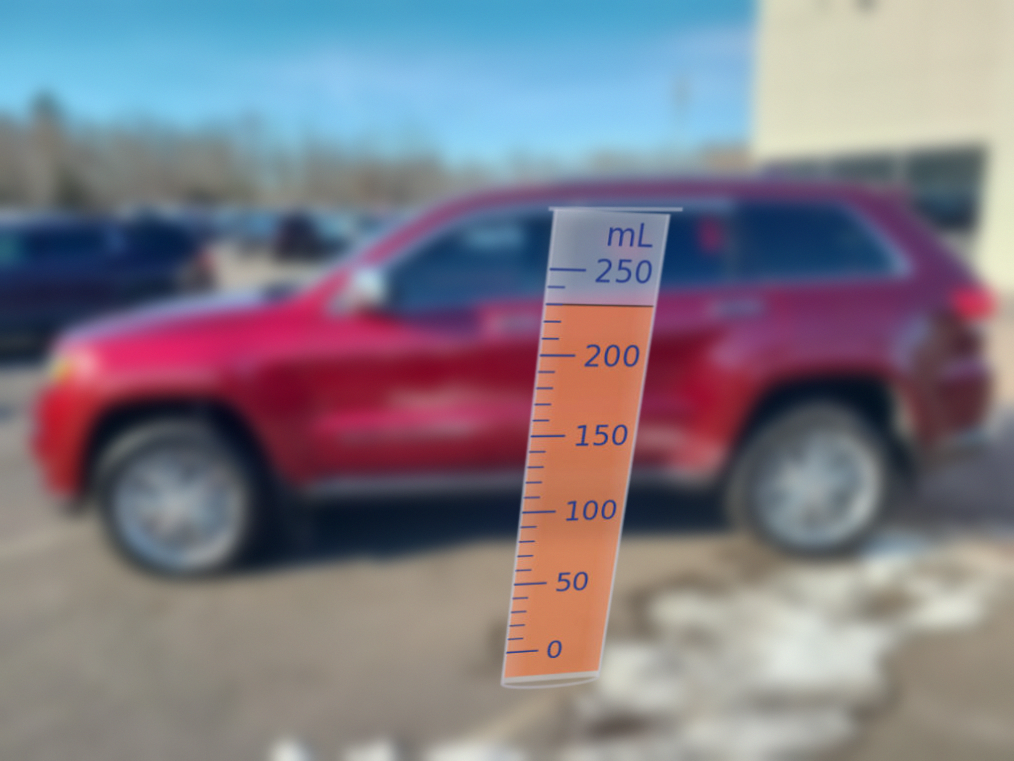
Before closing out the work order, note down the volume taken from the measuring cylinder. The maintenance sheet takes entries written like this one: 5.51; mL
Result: 230; mL
